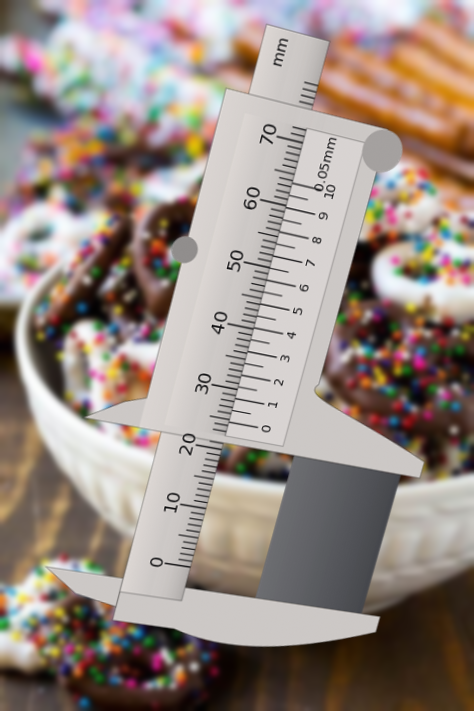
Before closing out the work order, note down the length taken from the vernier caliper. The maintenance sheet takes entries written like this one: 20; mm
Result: 24.6; mm
